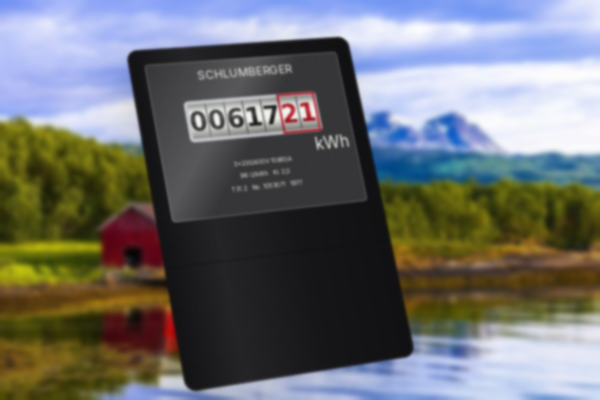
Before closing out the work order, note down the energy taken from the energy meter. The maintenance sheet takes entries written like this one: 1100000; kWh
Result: 617.21; kWh
